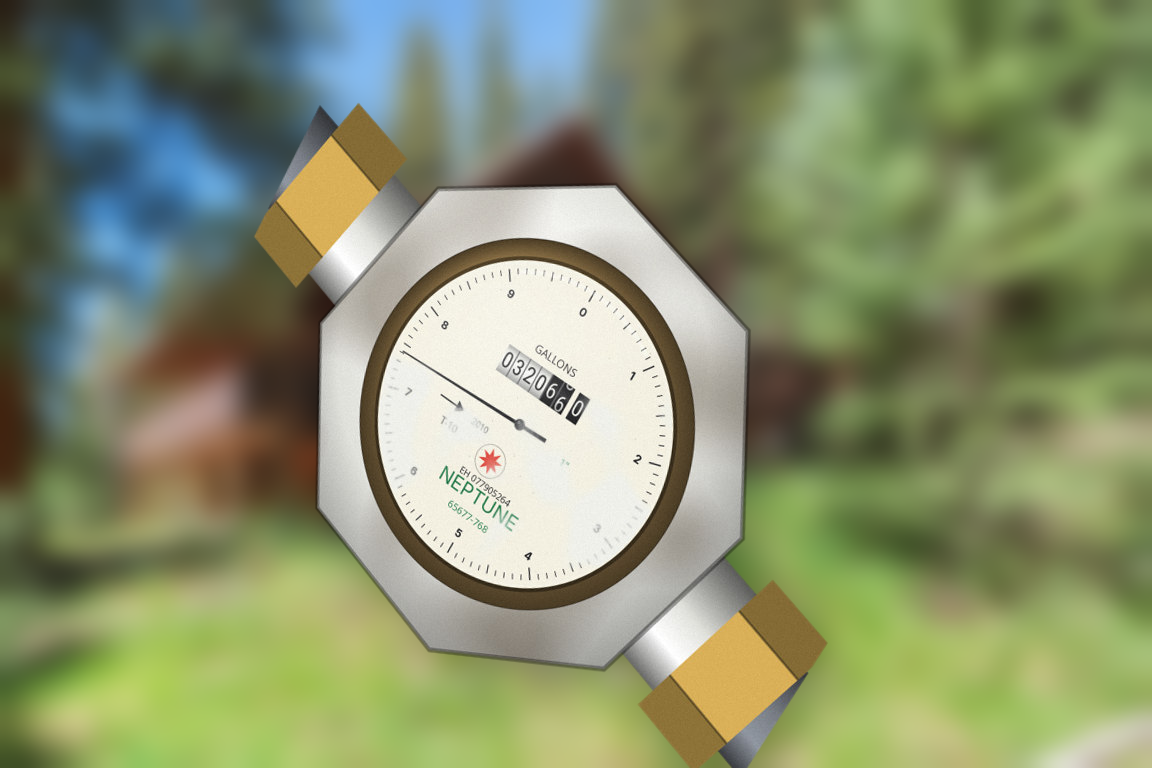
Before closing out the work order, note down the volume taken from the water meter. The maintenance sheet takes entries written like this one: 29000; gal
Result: 320657.4; gal
